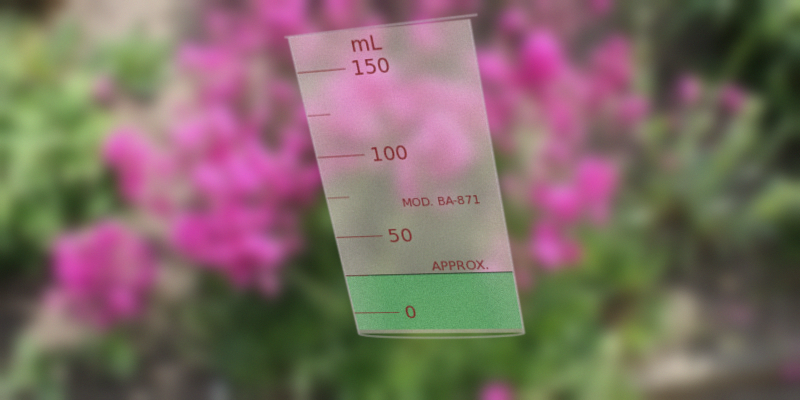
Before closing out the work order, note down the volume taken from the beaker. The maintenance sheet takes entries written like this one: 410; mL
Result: 25; mL
